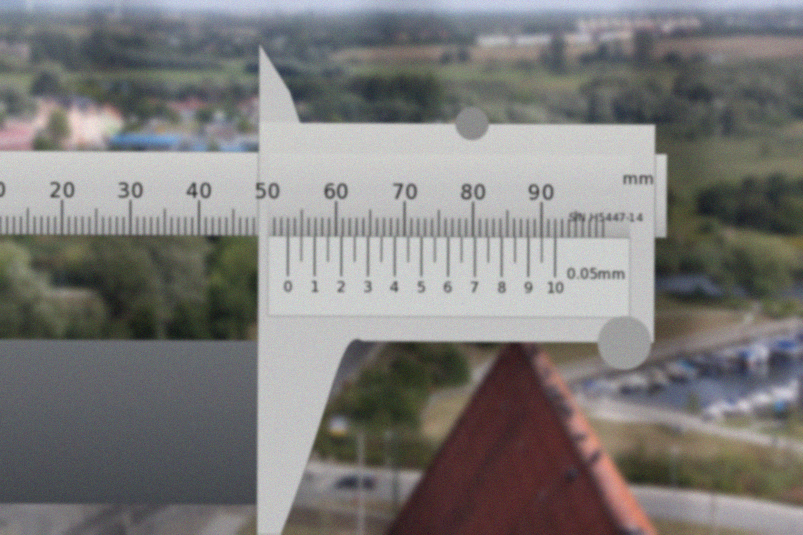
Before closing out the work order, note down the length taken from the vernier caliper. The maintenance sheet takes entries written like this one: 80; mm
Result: 53.0; mm
